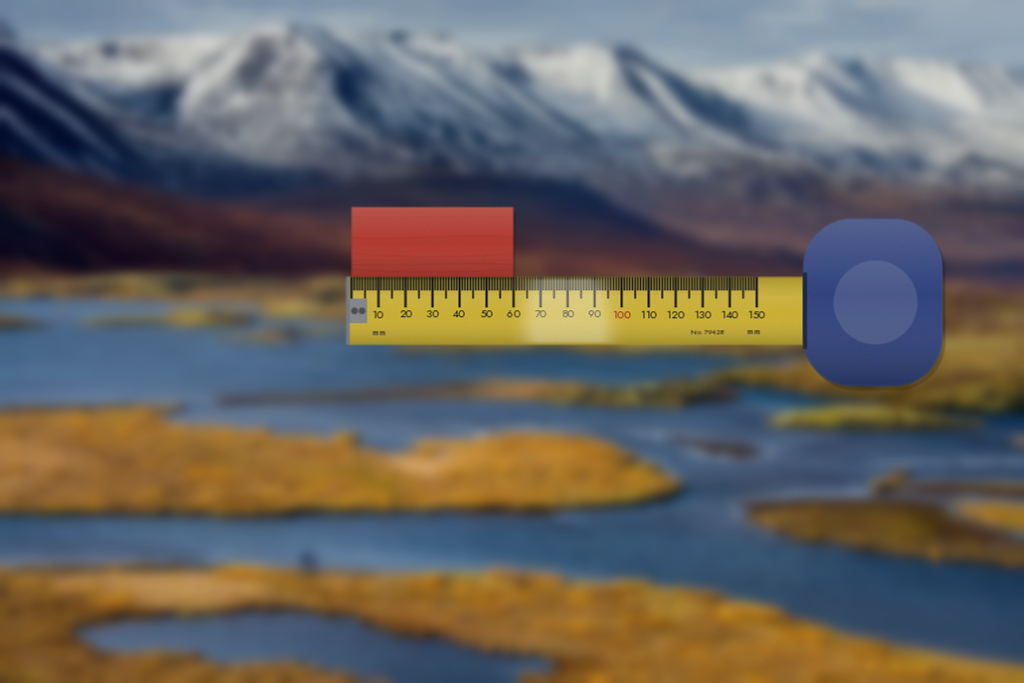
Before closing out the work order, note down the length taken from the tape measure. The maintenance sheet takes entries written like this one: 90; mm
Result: 60; mm
